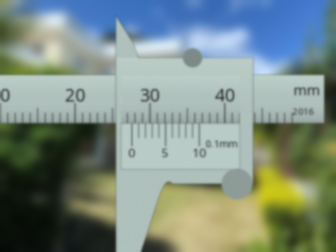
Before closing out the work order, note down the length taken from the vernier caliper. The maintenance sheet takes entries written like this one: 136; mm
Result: 27.6; mm
